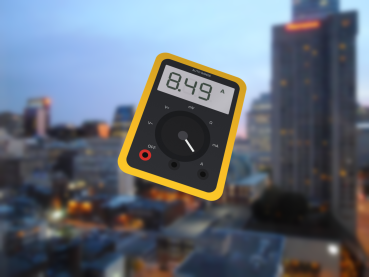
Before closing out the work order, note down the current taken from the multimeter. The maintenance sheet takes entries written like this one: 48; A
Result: 8.49; A
